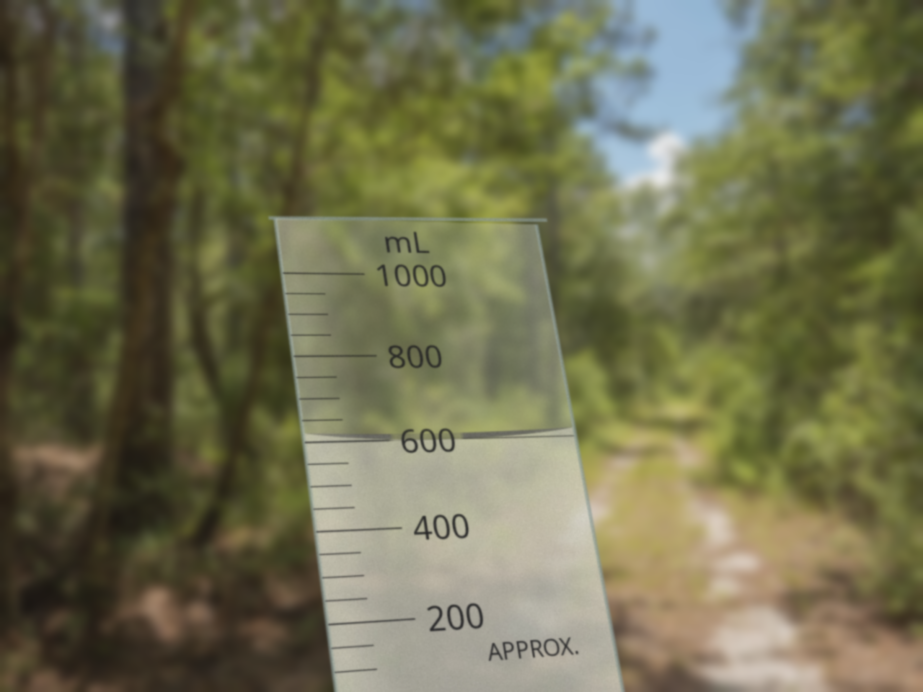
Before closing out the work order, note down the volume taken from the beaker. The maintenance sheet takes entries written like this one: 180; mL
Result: 600; mL
